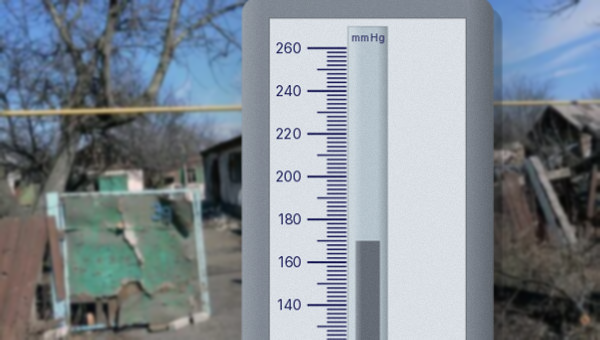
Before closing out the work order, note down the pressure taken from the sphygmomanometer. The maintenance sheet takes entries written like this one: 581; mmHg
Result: 170; mmHg
